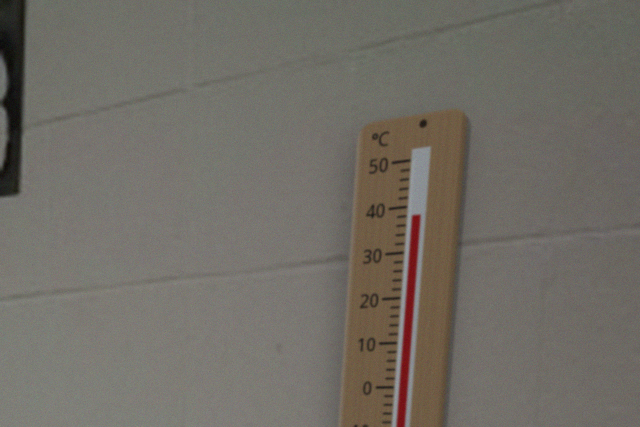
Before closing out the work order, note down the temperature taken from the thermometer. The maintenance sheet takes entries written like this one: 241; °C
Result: 38; °C
